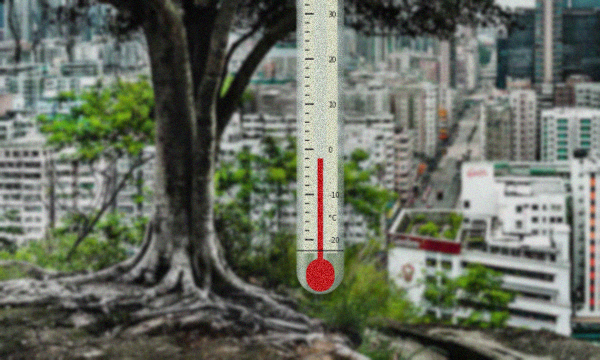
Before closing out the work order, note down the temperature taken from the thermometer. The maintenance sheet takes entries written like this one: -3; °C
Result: -2; °C
